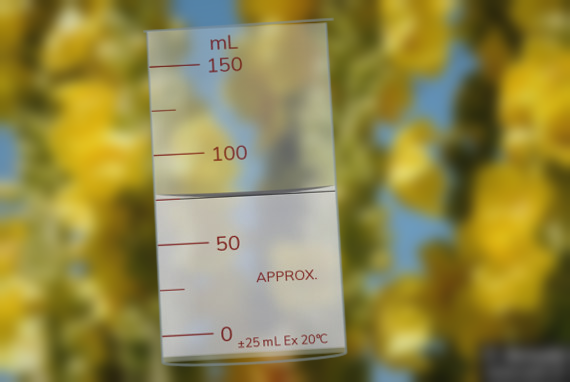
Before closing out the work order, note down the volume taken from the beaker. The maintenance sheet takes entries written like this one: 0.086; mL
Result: 75; mL
